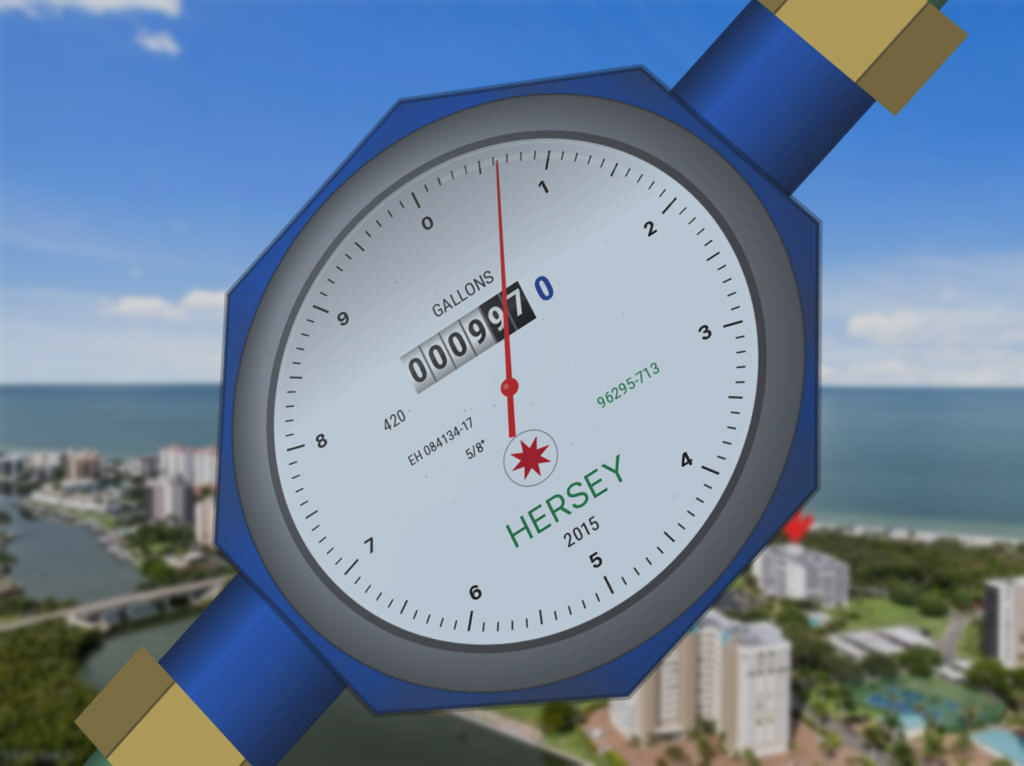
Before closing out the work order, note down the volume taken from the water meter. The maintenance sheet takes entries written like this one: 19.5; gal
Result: 9970.6; gal
